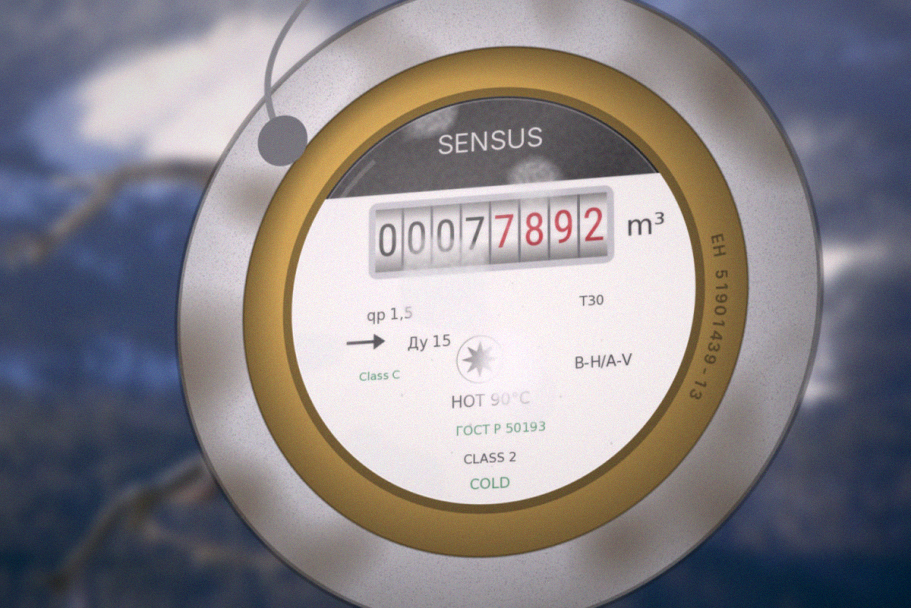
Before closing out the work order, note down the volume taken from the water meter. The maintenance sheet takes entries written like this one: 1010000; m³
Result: 7.7892; m³
